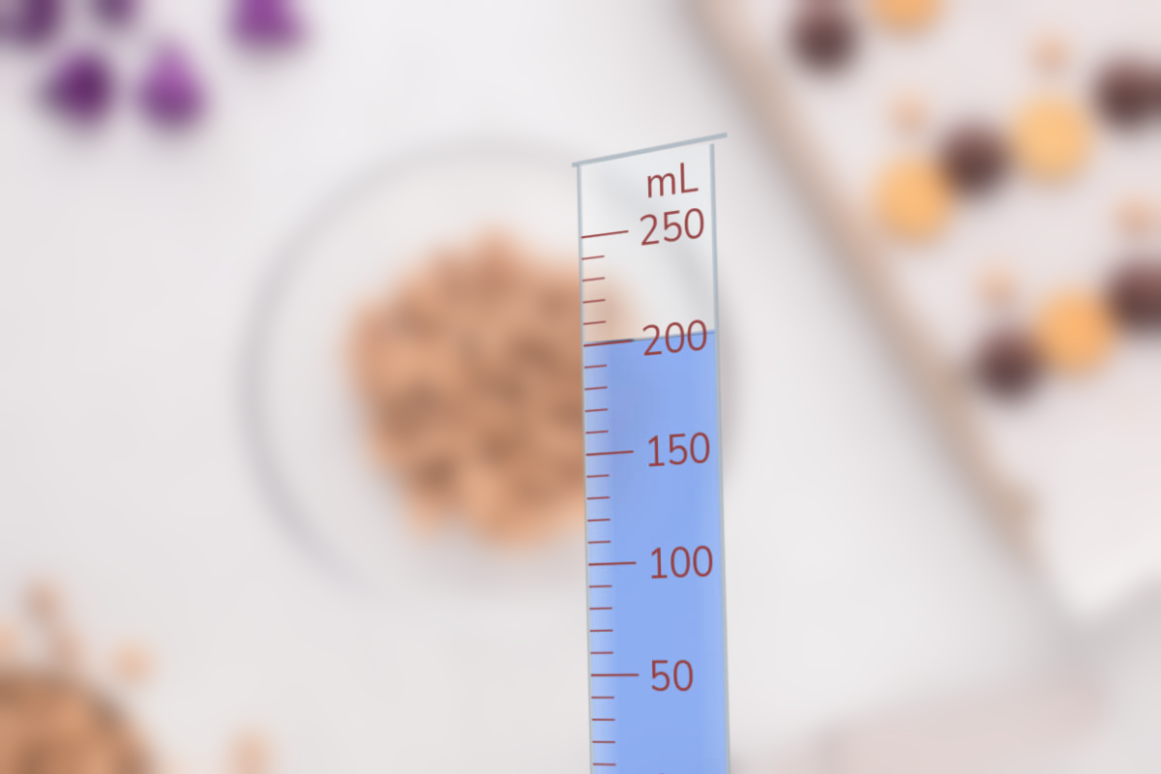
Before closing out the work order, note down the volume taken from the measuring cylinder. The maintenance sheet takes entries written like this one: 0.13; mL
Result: 200; mL
